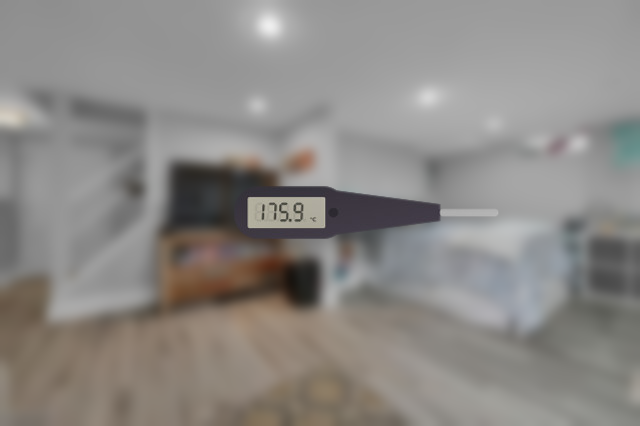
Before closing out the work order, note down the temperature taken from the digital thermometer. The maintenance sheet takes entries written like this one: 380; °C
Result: 175.9; °C
